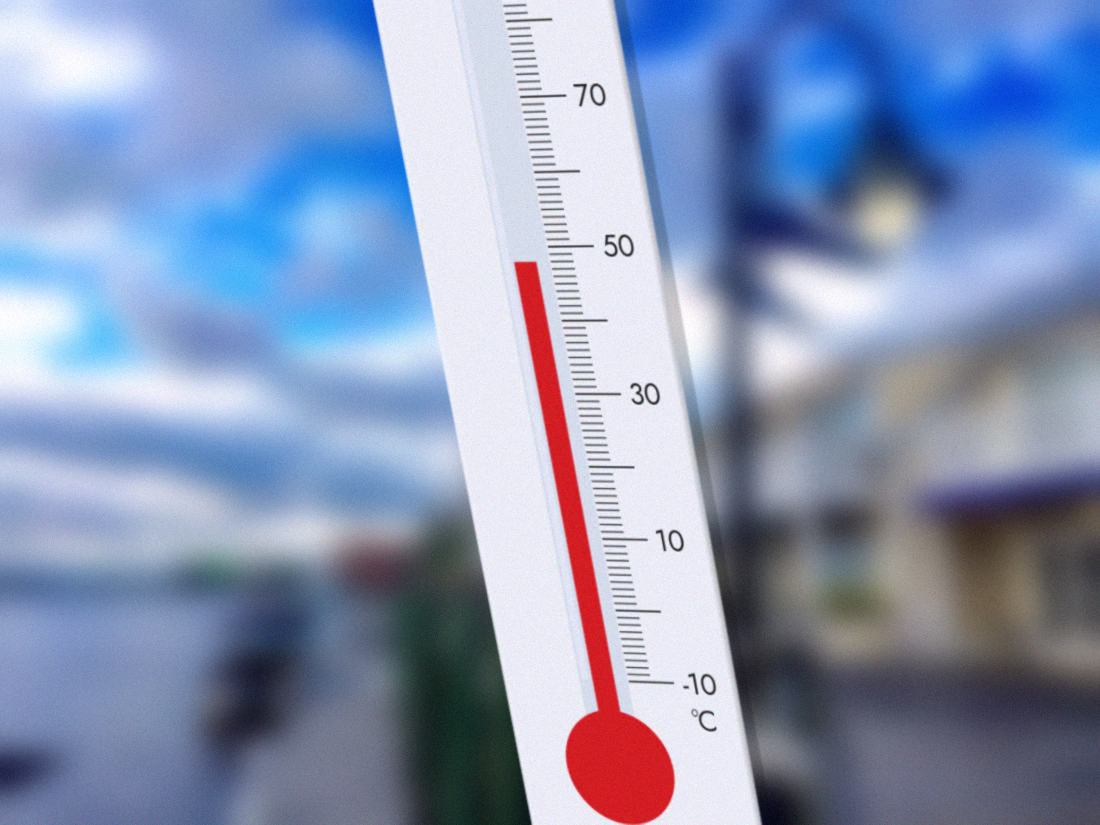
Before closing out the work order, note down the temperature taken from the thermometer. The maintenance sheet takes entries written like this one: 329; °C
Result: 48; °C
